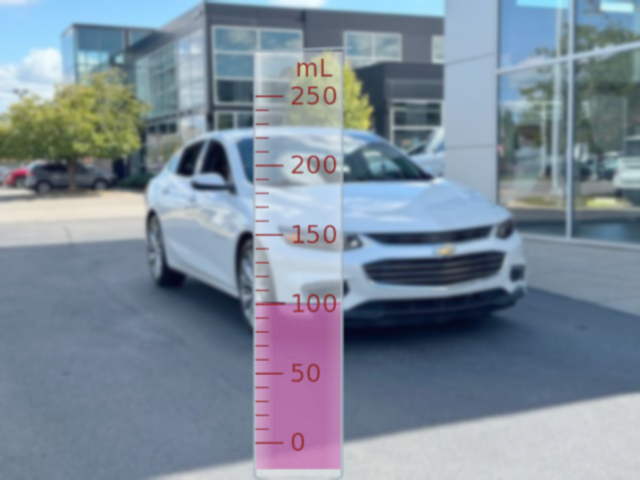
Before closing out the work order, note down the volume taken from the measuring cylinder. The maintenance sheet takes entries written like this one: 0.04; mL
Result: 100; mL
